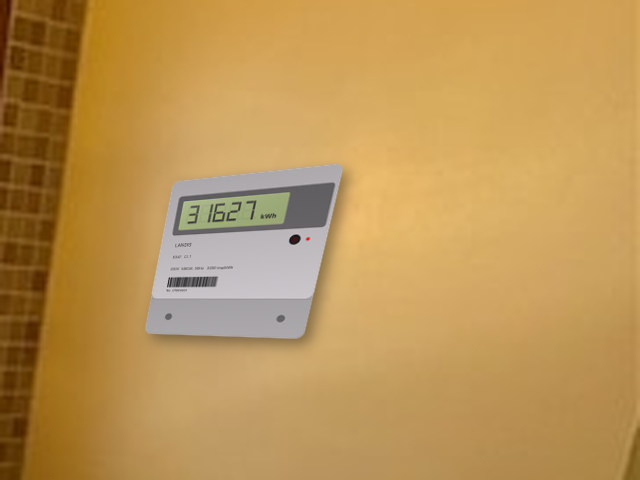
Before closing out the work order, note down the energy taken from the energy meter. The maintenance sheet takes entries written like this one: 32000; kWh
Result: 31627; kWh
